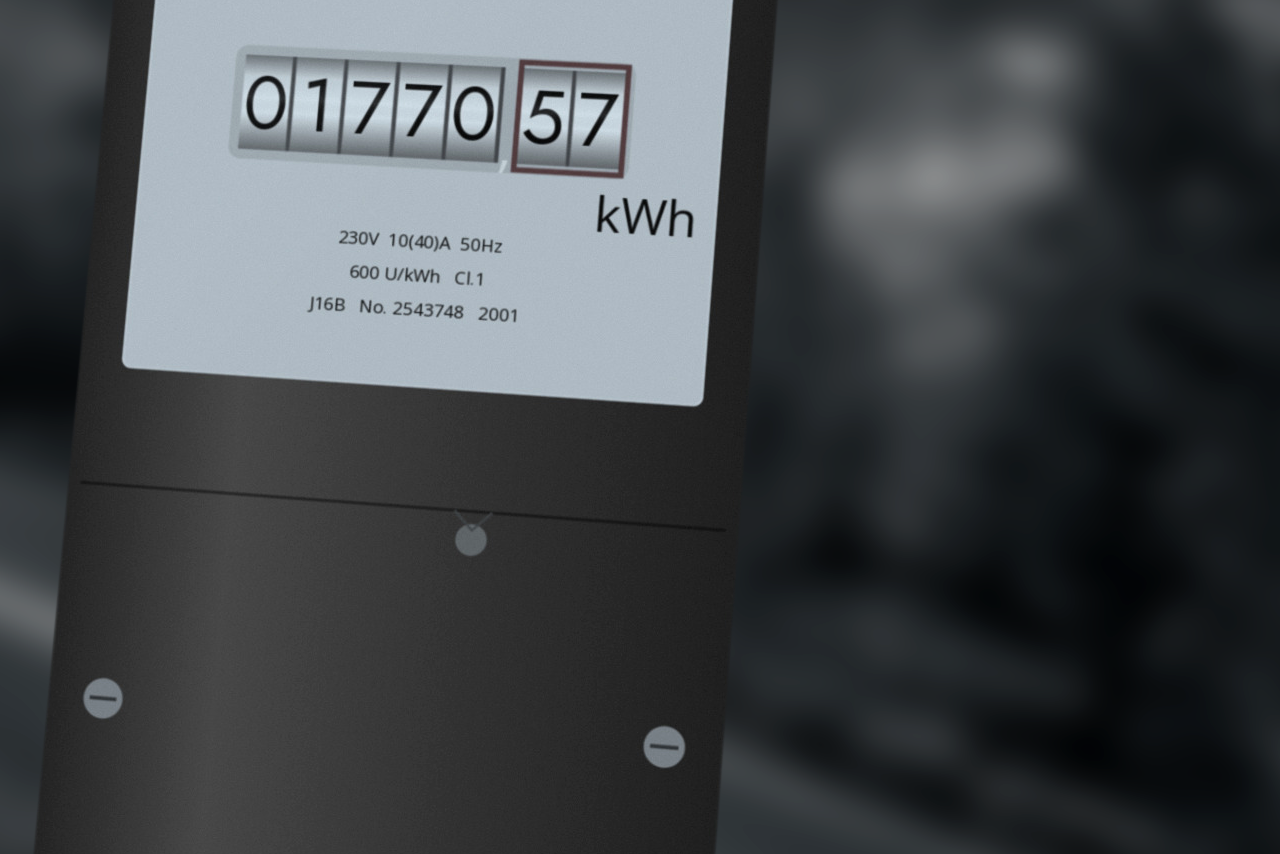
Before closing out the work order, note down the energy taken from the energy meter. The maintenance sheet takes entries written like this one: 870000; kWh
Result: 1770.57; kWh
